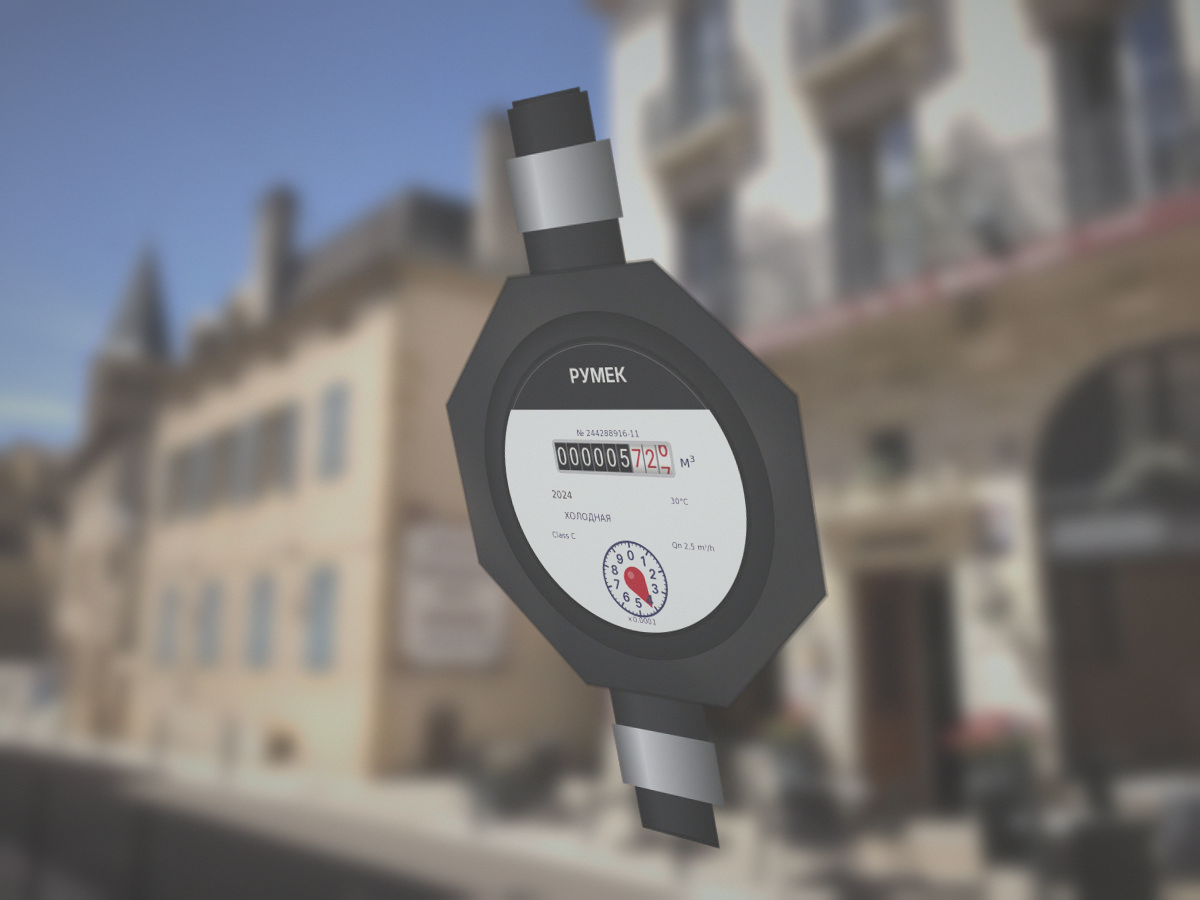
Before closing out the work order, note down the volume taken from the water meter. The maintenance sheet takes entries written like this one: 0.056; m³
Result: 5.7264; m³
